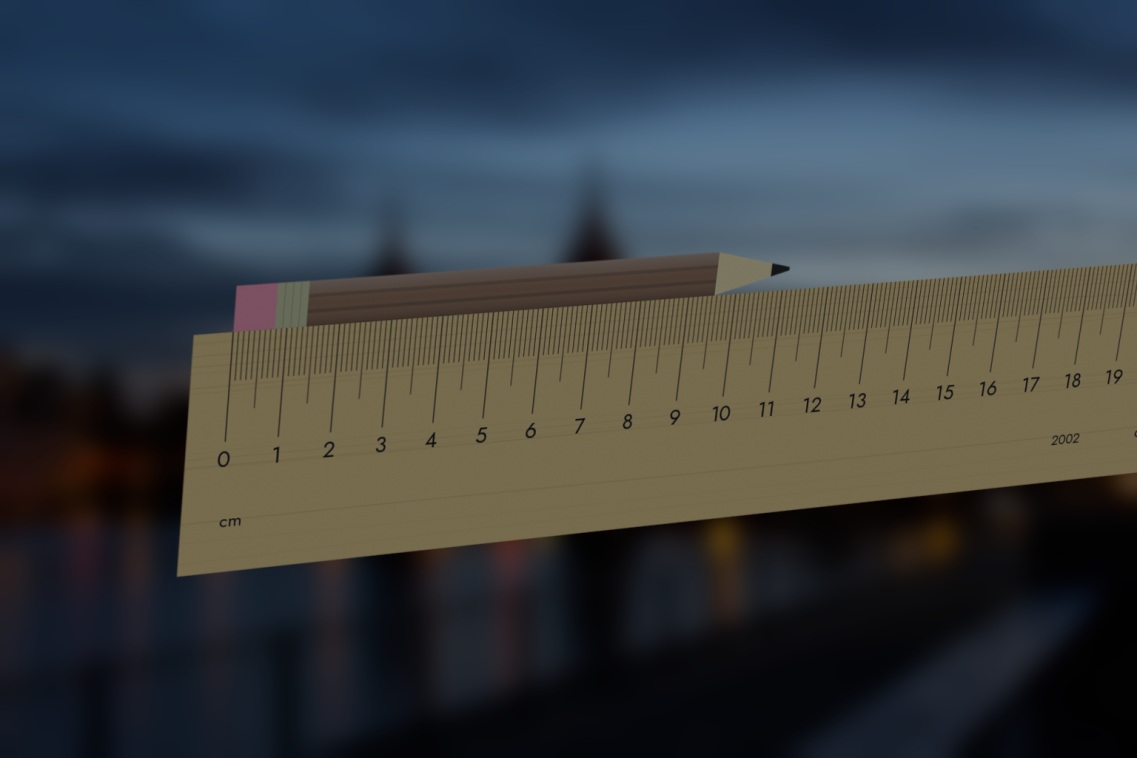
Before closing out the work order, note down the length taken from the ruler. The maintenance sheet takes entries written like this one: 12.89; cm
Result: 11.1; cm
